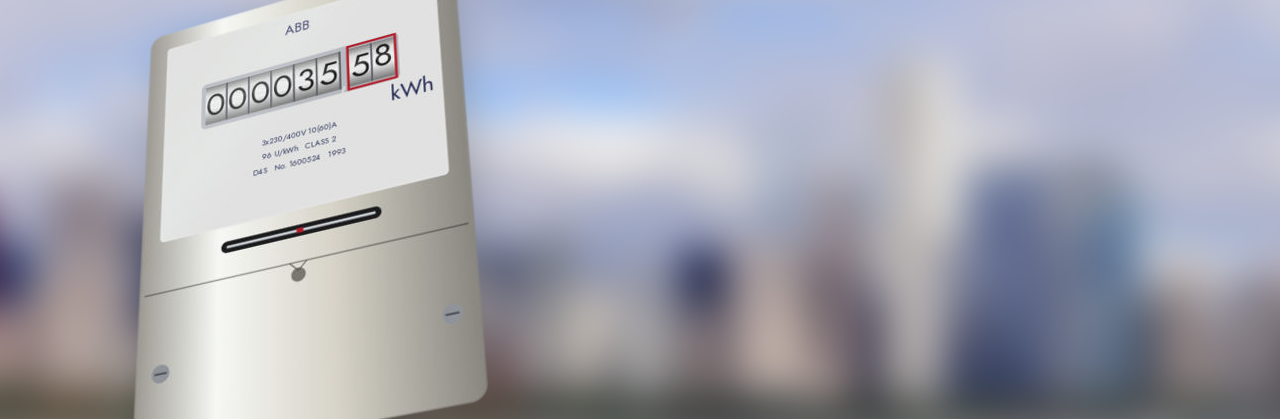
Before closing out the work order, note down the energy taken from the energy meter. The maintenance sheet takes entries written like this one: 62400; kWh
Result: 35.58; kWh
